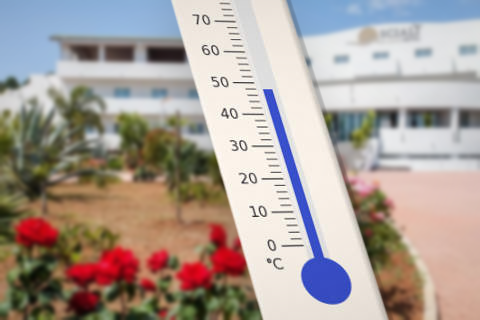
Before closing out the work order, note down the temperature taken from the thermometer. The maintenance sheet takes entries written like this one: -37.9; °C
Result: 48; °C
